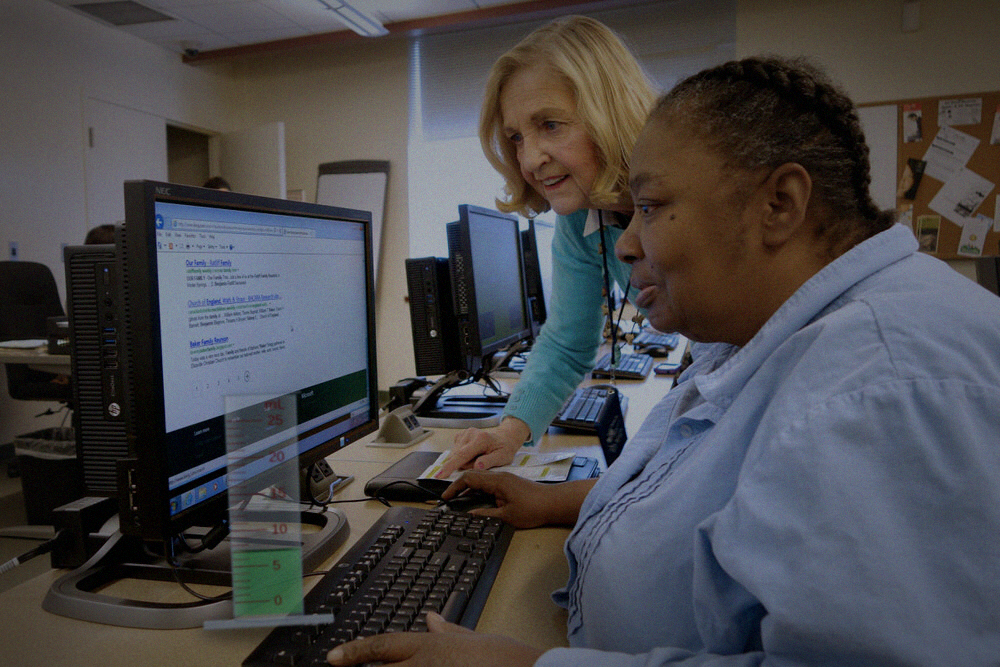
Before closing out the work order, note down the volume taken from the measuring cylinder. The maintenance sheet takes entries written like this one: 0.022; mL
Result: 7; mL
